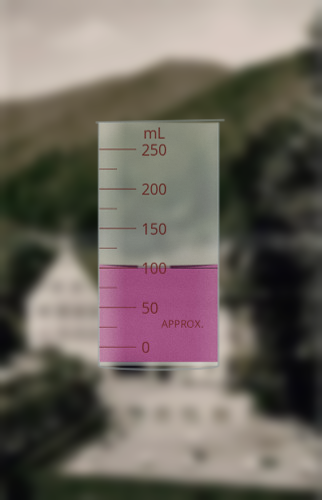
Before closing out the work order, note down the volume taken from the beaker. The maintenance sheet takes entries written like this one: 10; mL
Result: 100; mL
